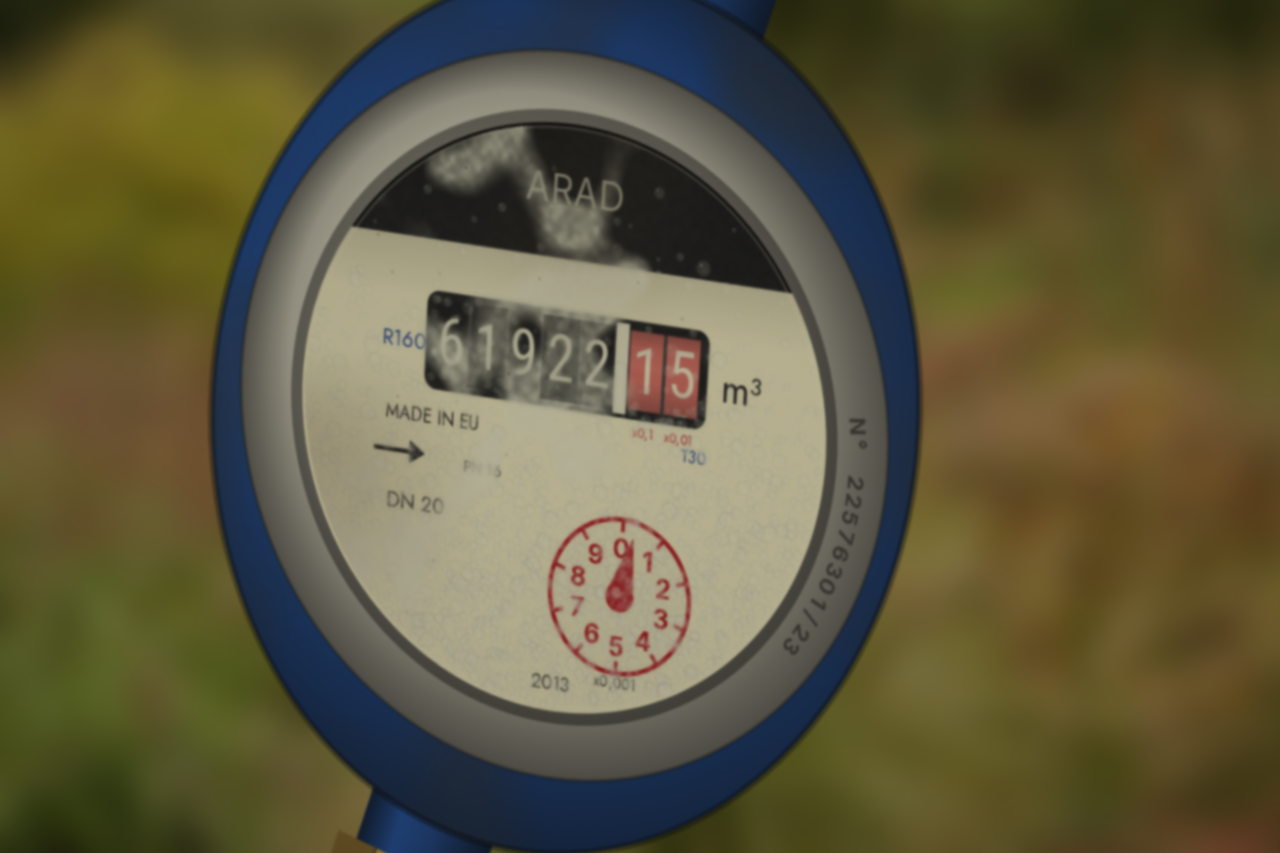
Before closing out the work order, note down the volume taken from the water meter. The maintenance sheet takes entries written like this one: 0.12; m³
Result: 61922.150; m³
